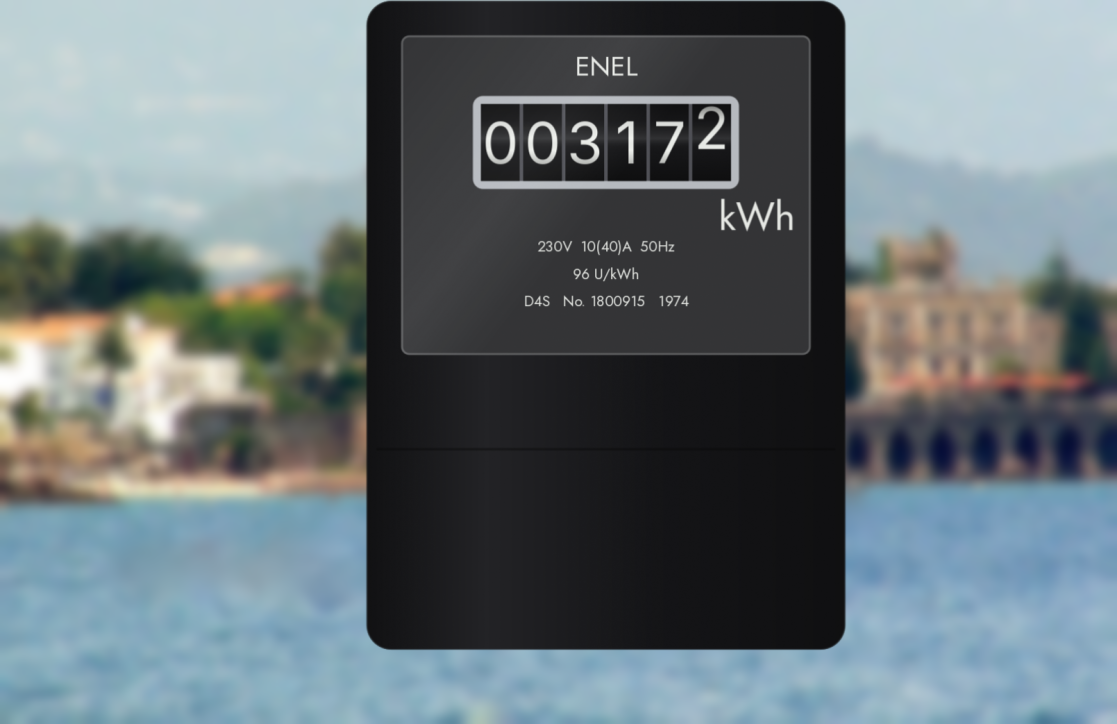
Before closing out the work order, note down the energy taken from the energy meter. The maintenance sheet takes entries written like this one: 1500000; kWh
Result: 3172; kWh
